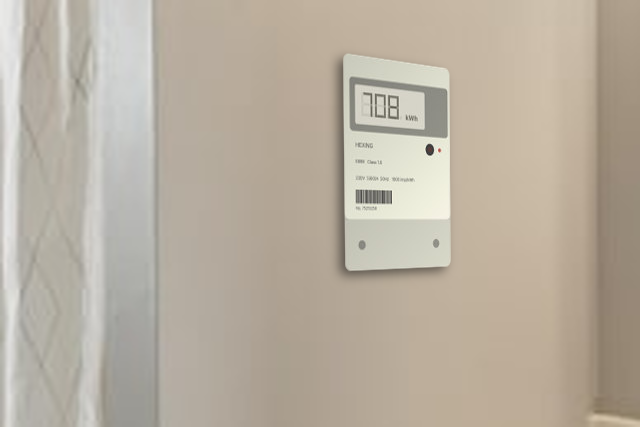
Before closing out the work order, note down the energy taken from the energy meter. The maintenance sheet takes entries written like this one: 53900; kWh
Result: 708; kWh
